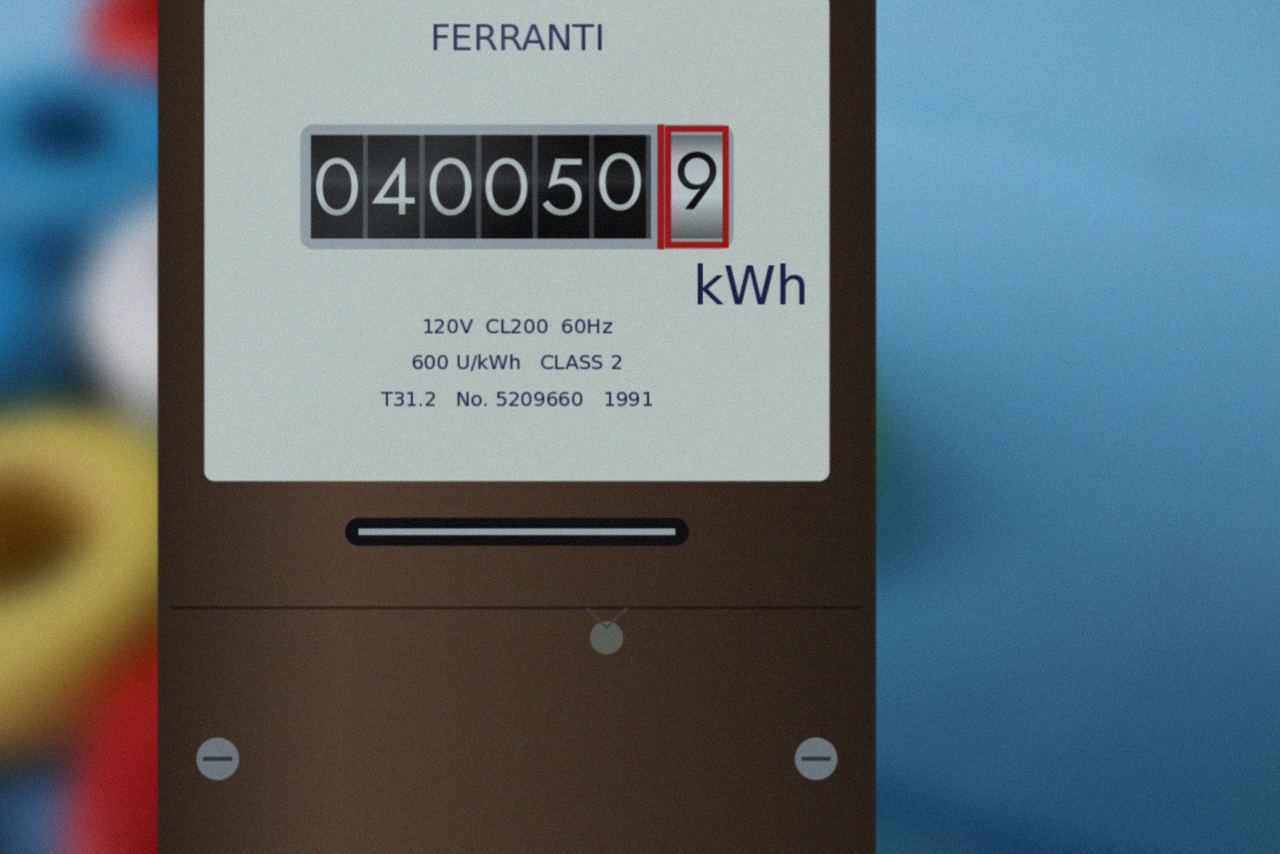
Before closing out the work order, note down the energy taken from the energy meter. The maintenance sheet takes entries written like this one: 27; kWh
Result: 40050.9; kWh
